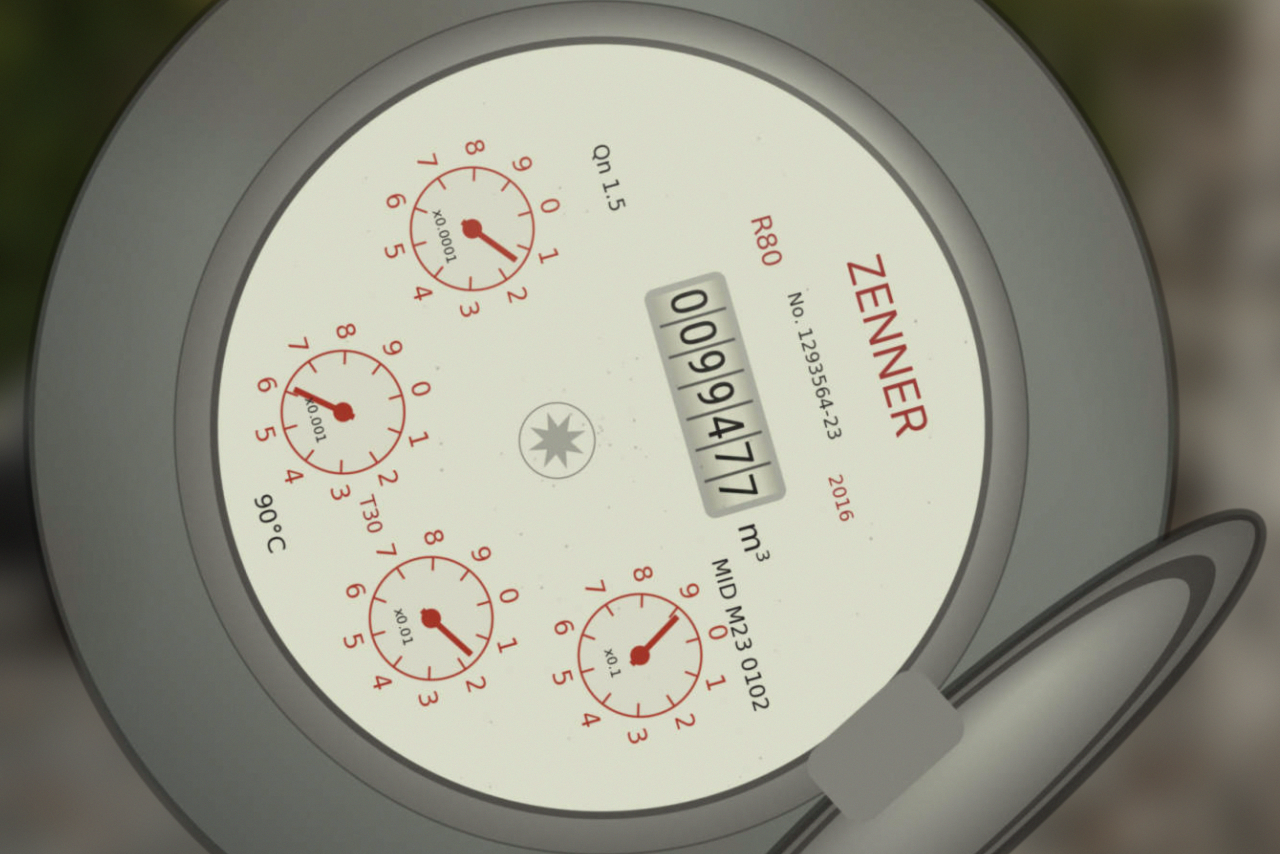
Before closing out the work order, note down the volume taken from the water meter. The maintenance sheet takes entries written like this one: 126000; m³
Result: 99476.9161; m³
